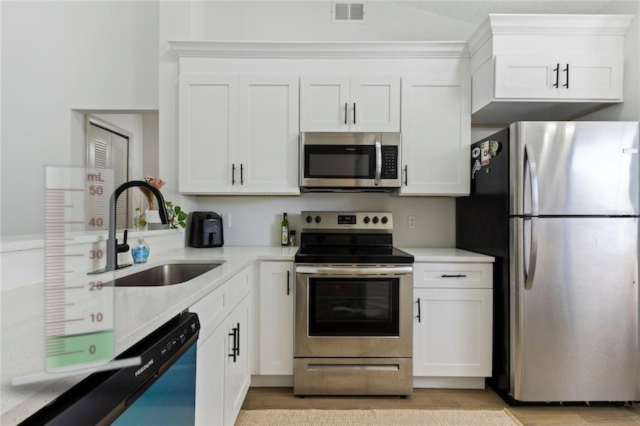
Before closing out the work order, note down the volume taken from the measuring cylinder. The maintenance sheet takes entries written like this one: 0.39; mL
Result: 5; mL
